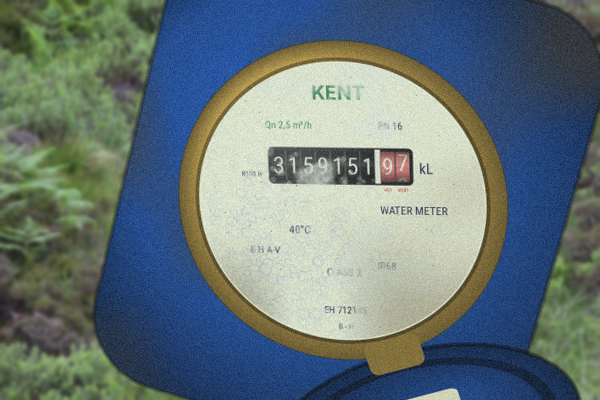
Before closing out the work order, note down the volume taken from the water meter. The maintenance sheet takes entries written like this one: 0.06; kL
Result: 3159151.97; kL
